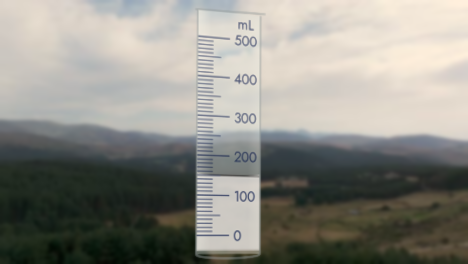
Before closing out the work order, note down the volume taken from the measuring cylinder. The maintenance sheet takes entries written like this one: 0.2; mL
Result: 150; mL
